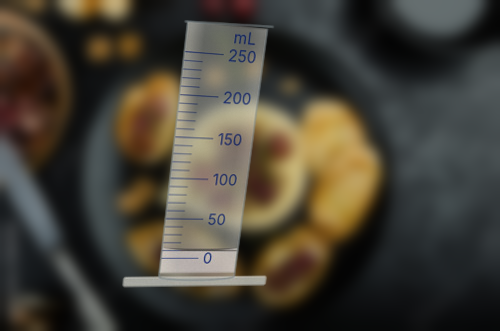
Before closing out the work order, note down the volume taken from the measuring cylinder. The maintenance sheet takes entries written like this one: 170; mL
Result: 10; mL
